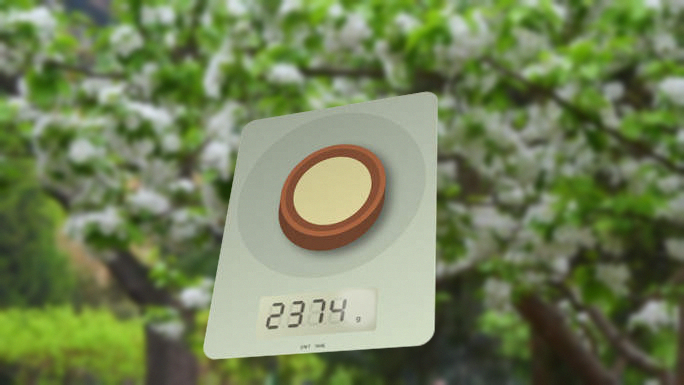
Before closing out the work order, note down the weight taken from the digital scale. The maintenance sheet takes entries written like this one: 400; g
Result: 2374; g
